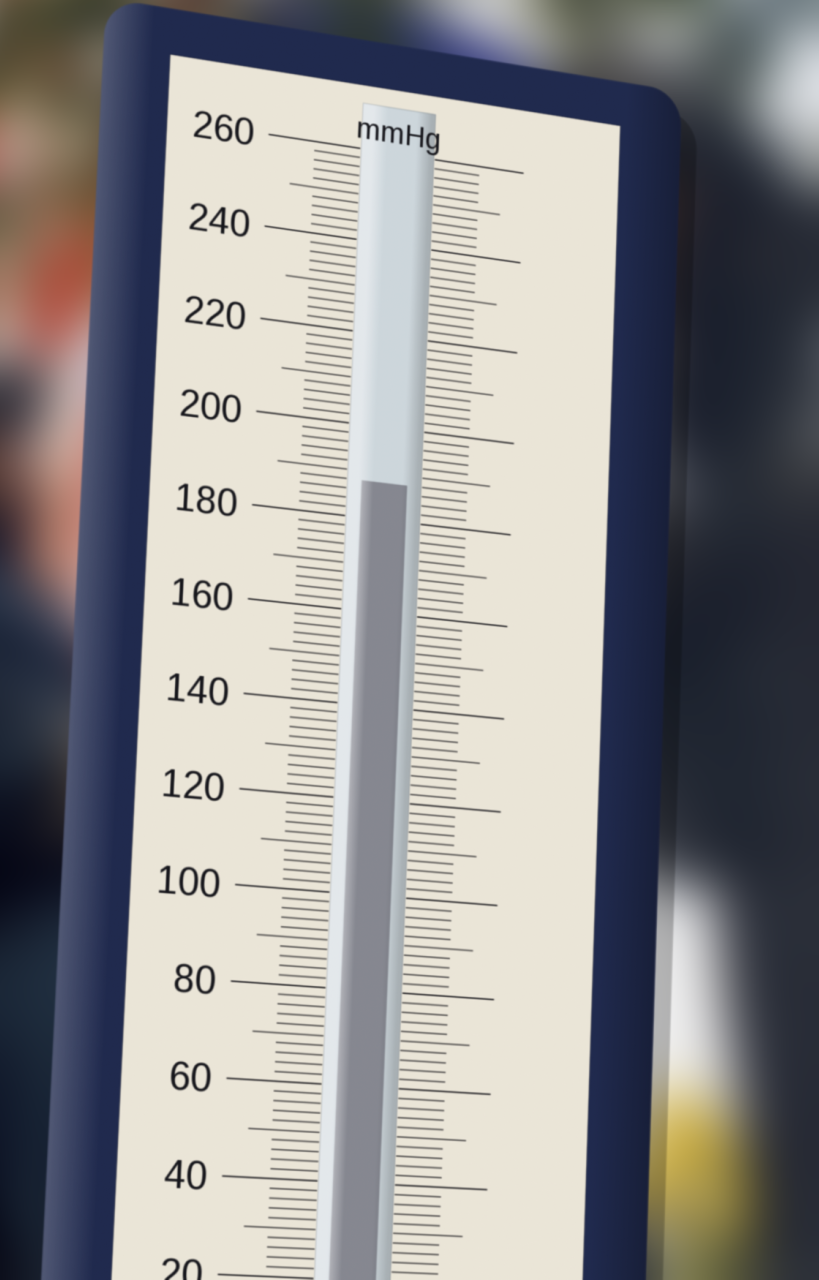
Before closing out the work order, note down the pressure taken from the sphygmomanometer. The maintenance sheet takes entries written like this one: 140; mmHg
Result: 188; mmHg
